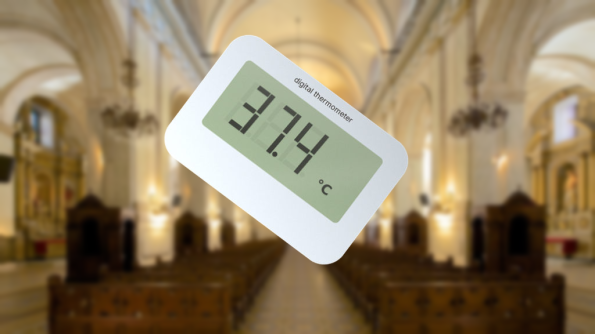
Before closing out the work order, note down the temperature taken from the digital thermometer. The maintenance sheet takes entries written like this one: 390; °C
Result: 37.4; °C
